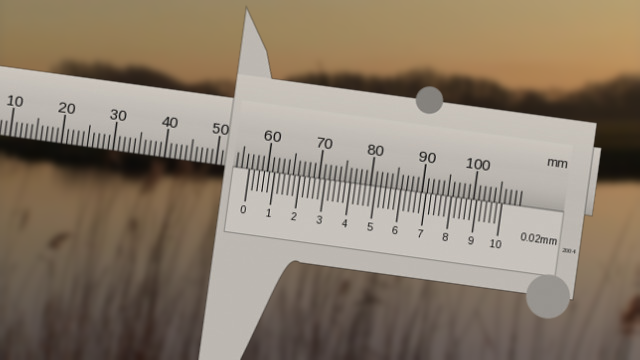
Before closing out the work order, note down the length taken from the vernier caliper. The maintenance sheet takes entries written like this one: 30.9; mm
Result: 56.5; mm
